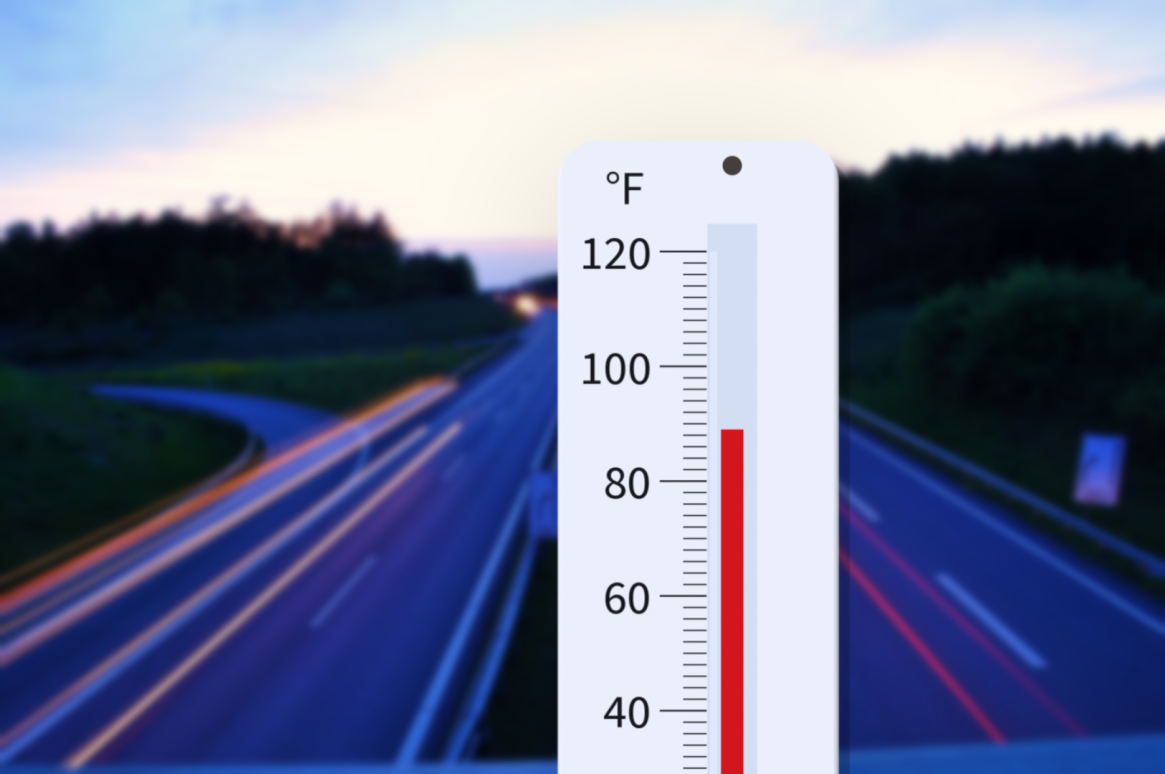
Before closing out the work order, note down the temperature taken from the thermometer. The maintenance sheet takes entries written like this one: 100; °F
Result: 89; °F
